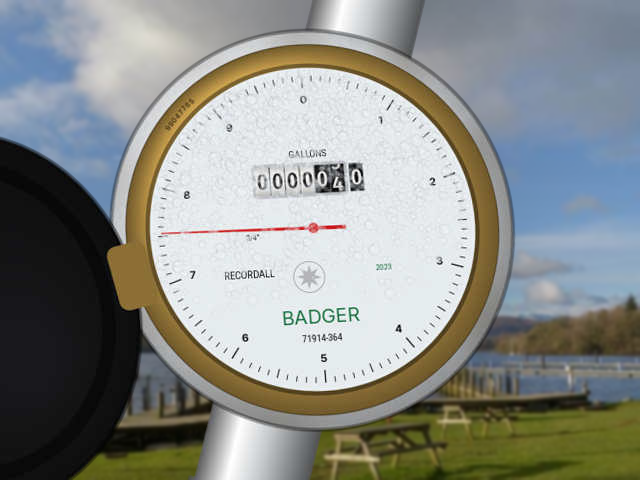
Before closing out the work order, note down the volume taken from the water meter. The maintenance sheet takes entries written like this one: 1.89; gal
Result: 37.5; gal
